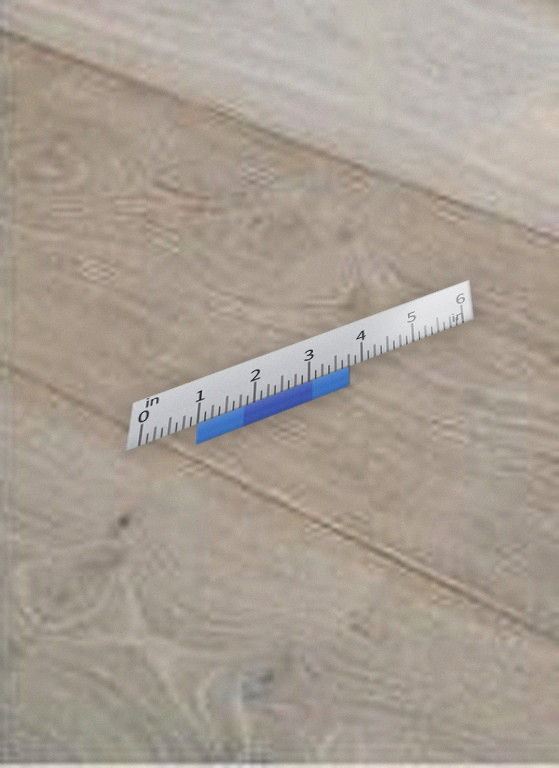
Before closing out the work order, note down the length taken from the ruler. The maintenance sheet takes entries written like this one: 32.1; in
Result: 2.75; in
